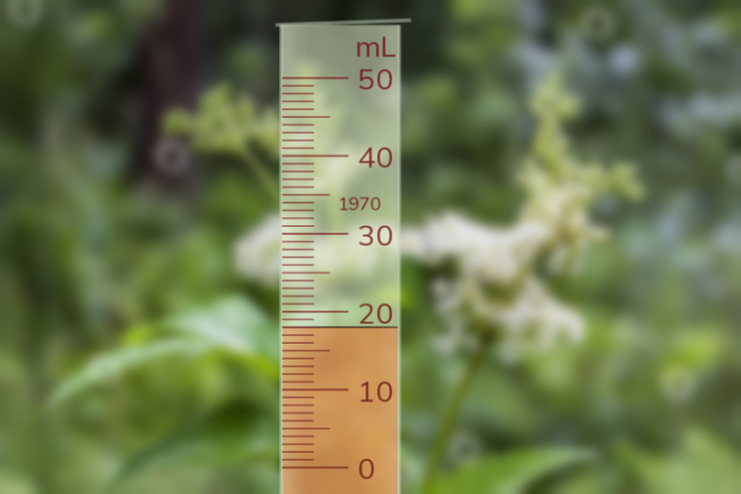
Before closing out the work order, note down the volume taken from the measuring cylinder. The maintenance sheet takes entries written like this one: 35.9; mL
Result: 18; mL
